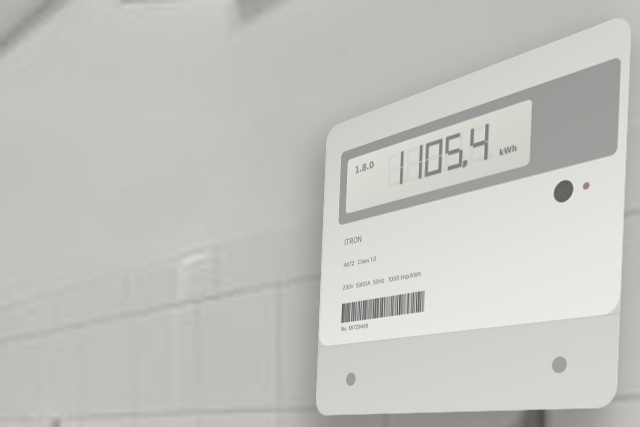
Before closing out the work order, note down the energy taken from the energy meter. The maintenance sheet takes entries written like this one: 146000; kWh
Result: 1105.4; kWh
